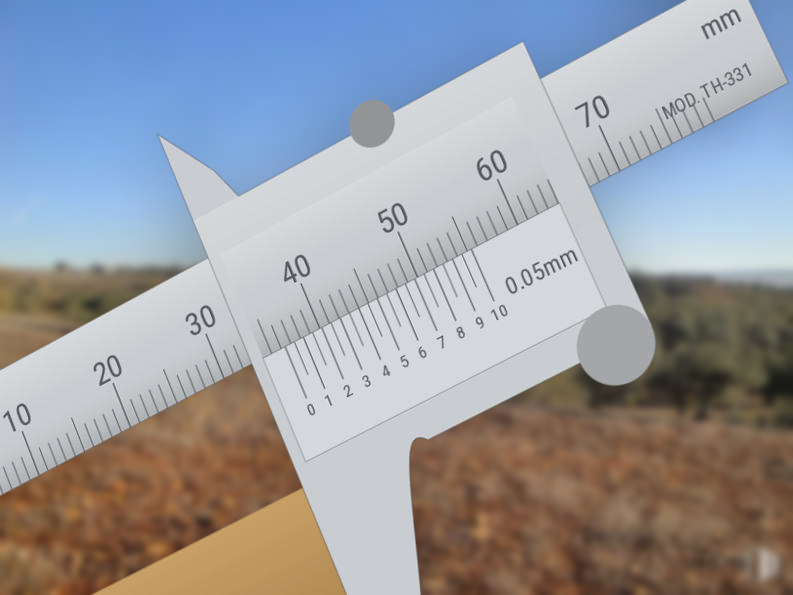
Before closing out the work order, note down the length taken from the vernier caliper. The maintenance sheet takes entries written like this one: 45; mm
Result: 36.4; mm
